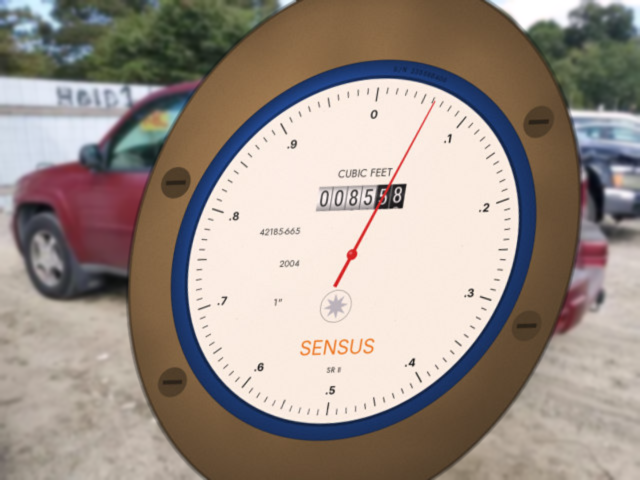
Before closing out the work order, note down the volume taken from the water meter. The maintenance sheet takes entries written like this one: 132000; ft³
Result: 8558.06; ft³
